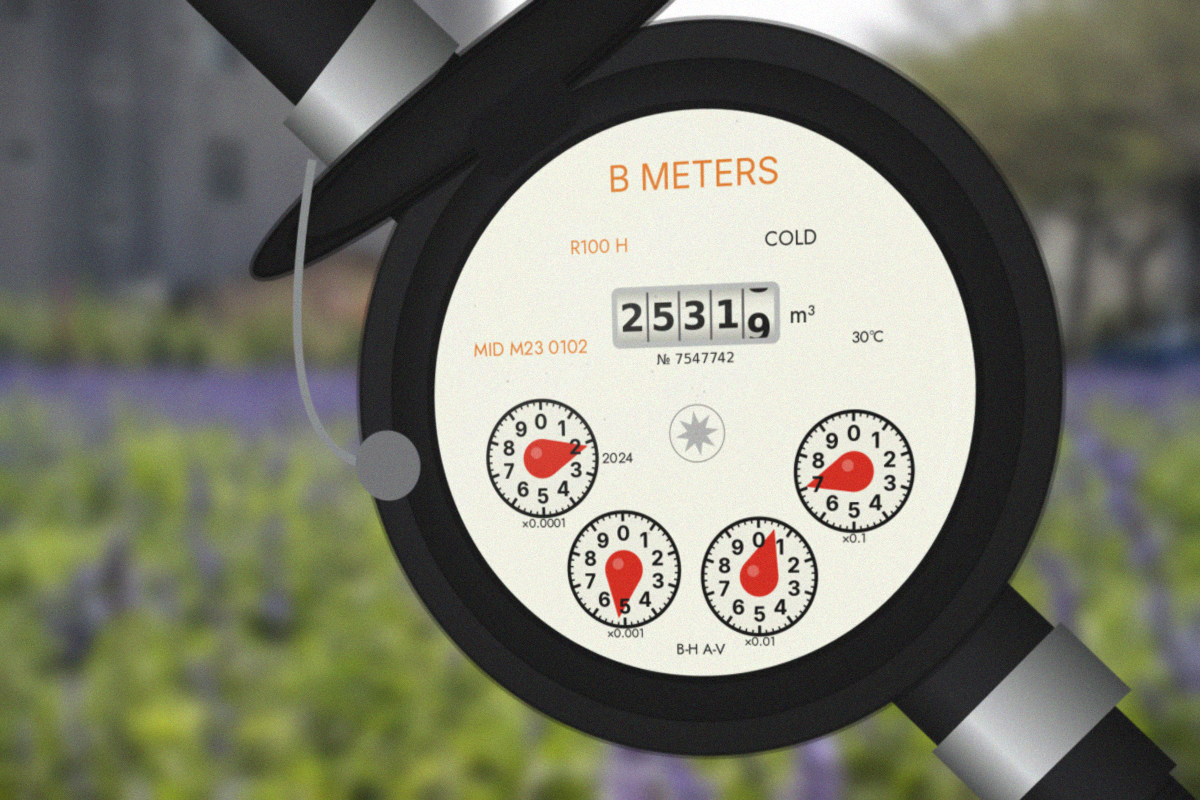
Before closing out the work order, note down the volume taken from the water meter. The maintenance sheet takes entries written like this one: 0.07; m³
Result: 25318.7052; m³
